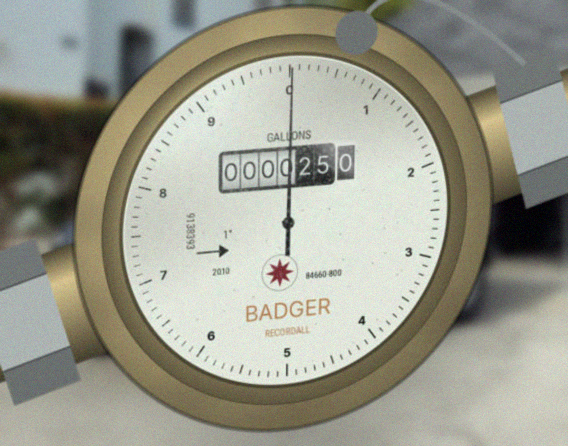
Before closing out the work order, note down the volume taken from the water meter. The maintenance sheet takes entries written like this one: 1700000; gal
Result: 250.0; gal
